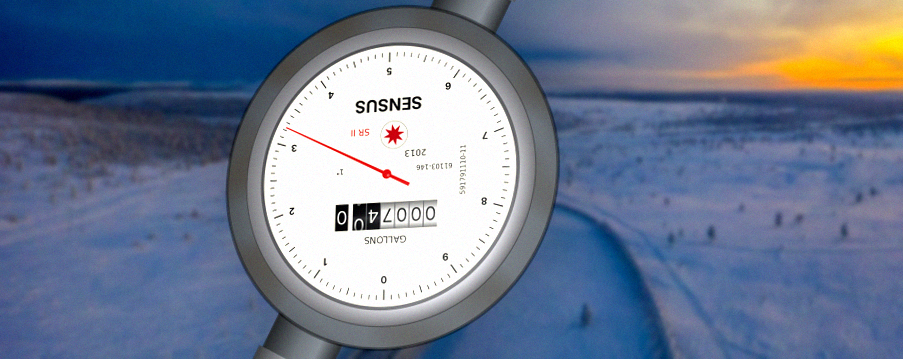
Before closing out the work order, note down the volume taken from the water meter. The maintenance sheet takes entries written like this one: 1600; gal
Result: 7403.2; gal
